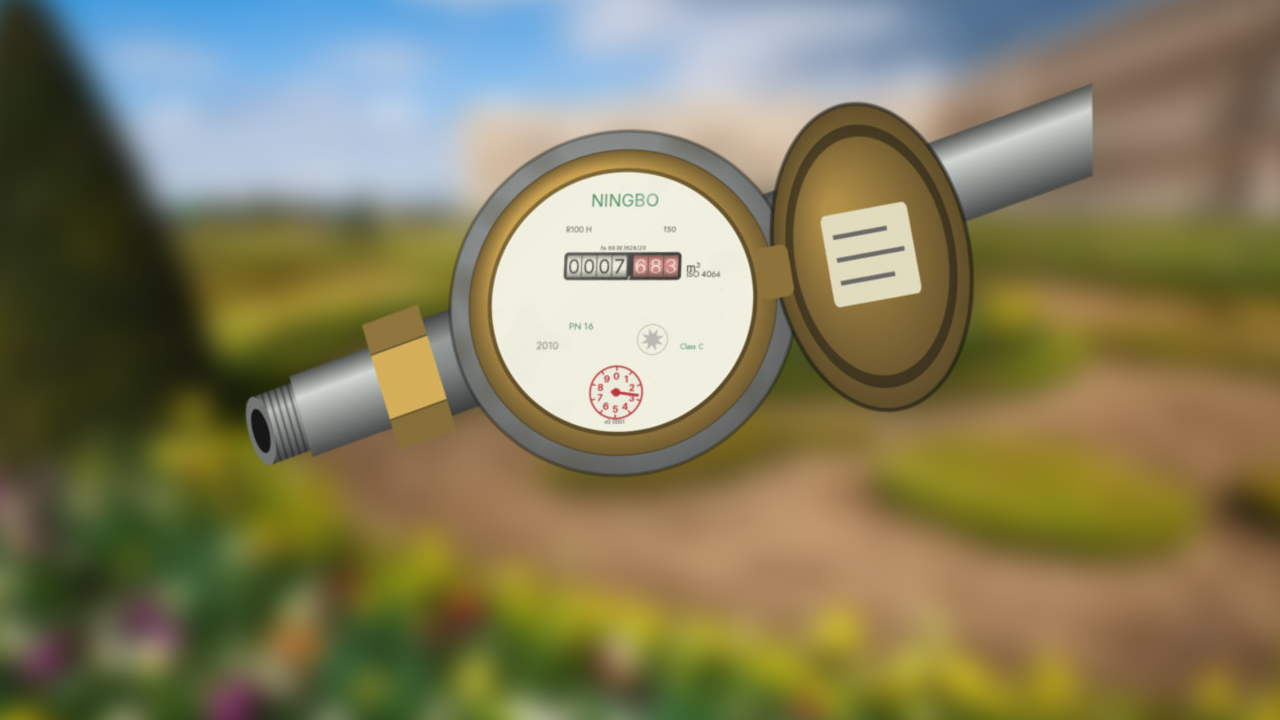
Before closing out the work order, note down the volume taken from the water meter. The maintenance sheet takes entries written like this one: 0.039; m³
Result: 7.6832; m³
